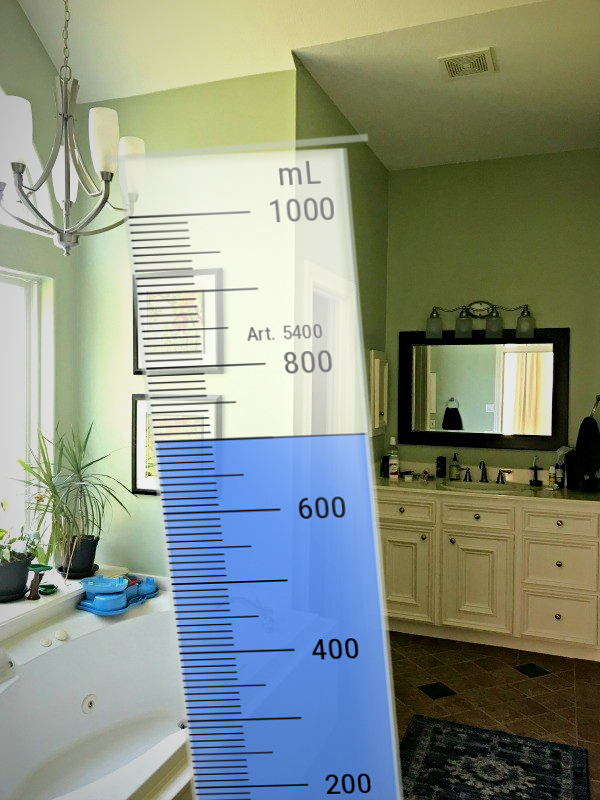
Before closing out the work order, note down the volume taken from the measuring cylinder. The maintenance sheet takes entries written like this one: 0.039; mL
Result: 700; mL
